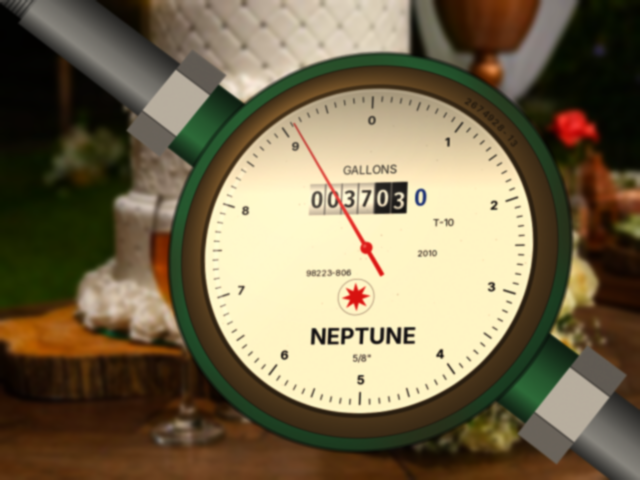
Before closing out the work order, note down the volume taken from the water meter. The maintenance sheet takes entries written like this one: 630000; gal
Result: 37029.1; gal
